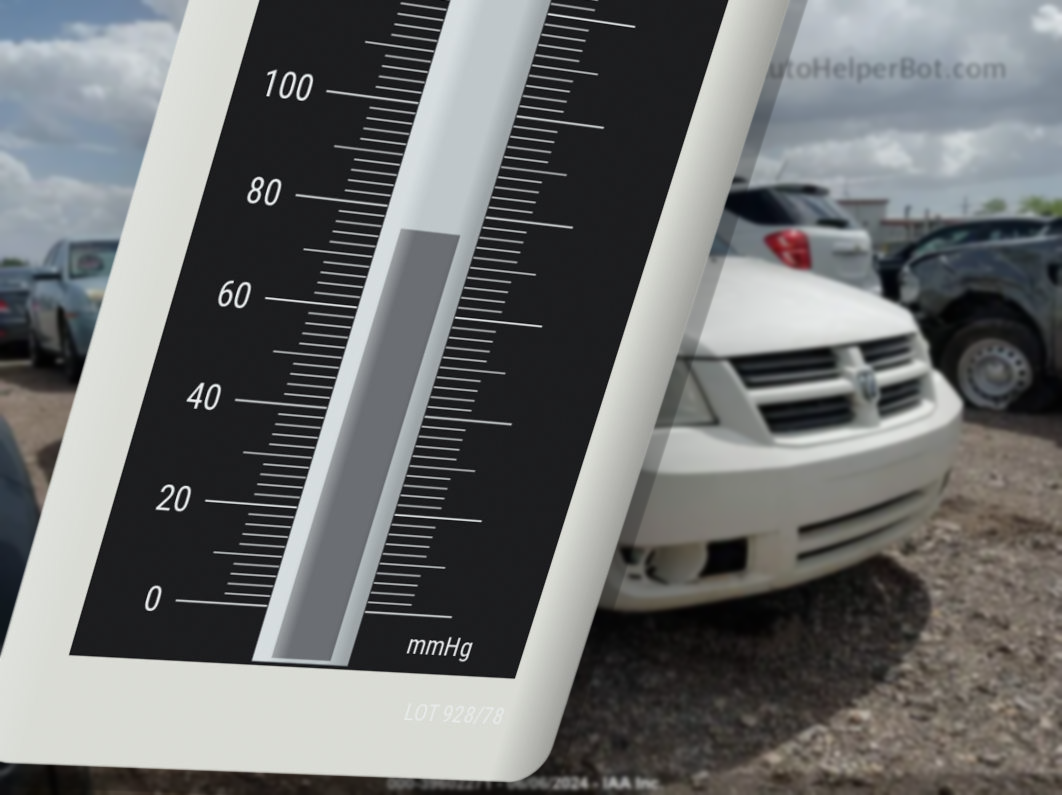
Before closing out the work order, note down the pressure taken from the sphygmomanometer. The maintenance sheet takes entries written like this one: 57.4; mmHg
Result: 76; mmHg
